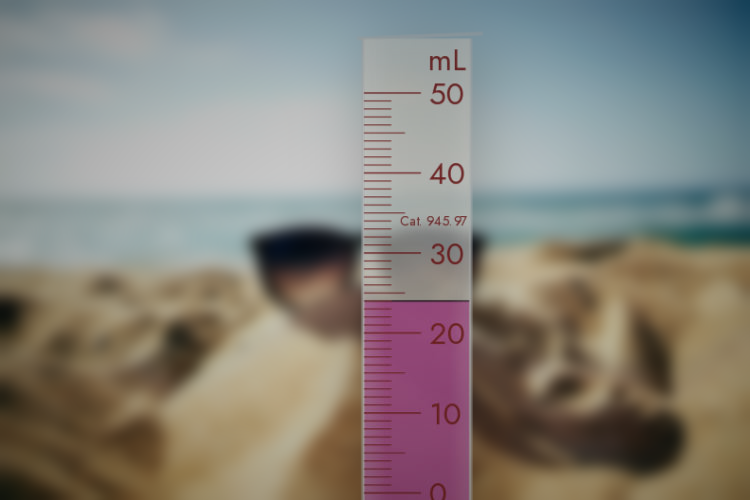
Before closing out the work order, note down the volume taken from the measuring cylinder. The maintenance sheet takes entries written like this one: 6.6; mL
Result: 24; mL
